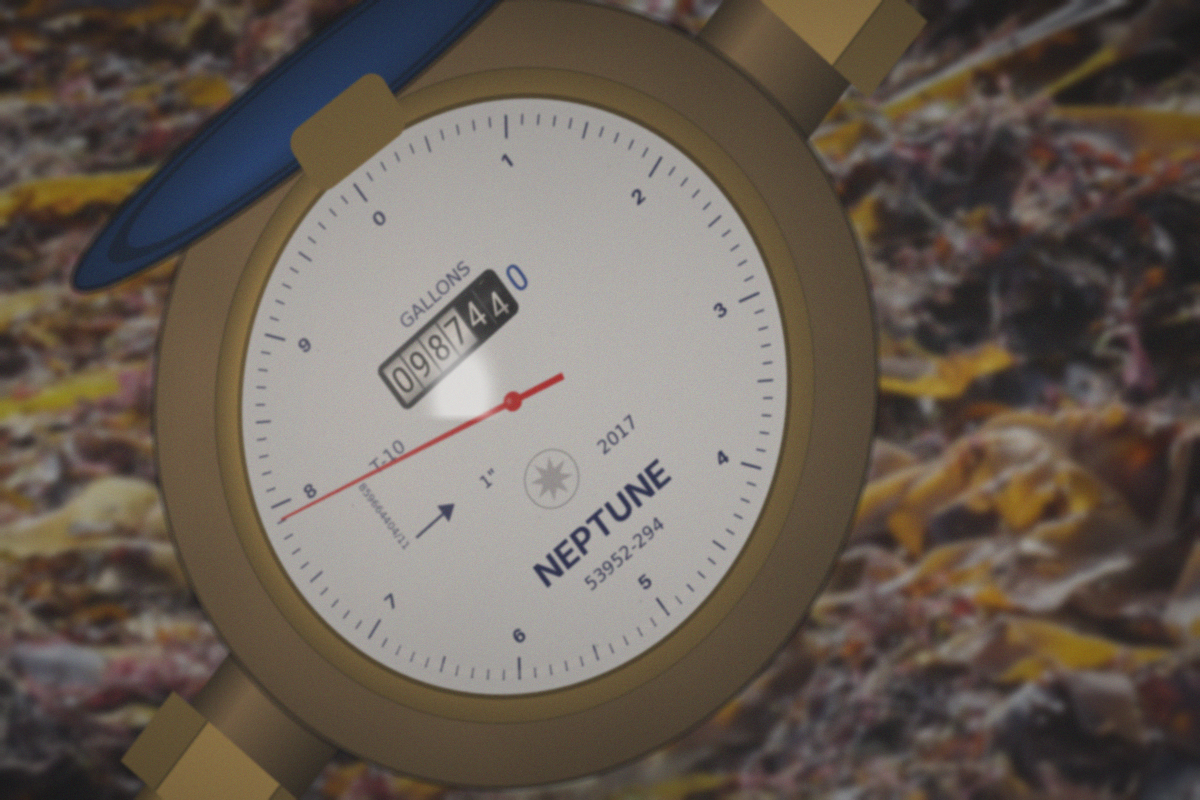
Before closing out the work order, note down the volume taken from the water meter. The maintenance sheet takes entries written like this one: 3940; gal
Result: 987437.9; gal
